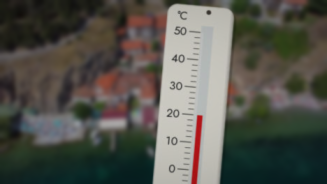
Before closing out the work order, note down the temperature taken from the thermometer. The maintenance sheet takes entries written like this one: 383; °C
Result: 20; °C
